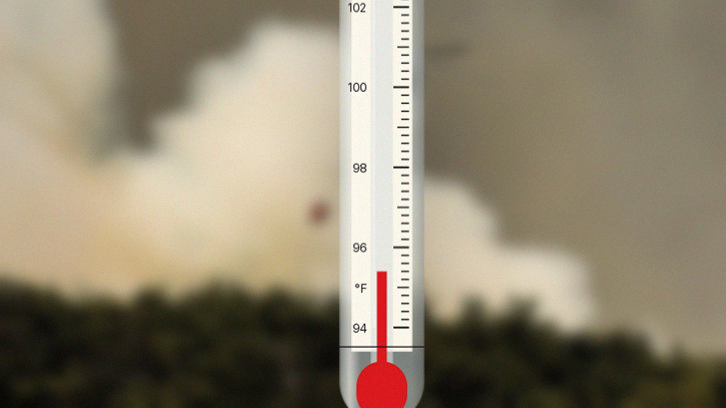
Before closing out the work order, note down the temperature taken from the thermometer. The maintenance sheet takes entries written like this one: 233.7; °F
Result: 95.4; °F
